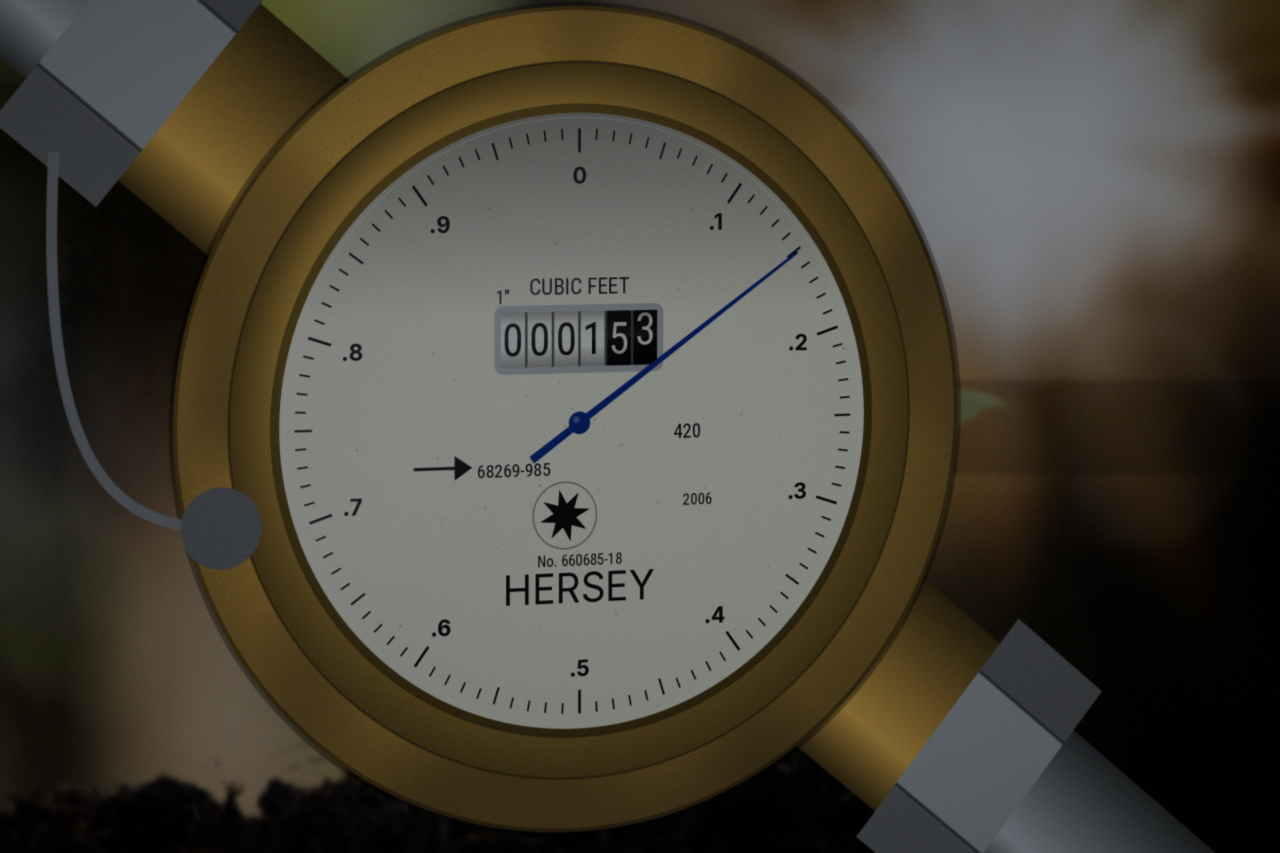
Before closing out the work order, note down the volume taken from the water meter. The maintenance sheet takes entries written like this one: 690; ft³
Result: 153.15; ft³
